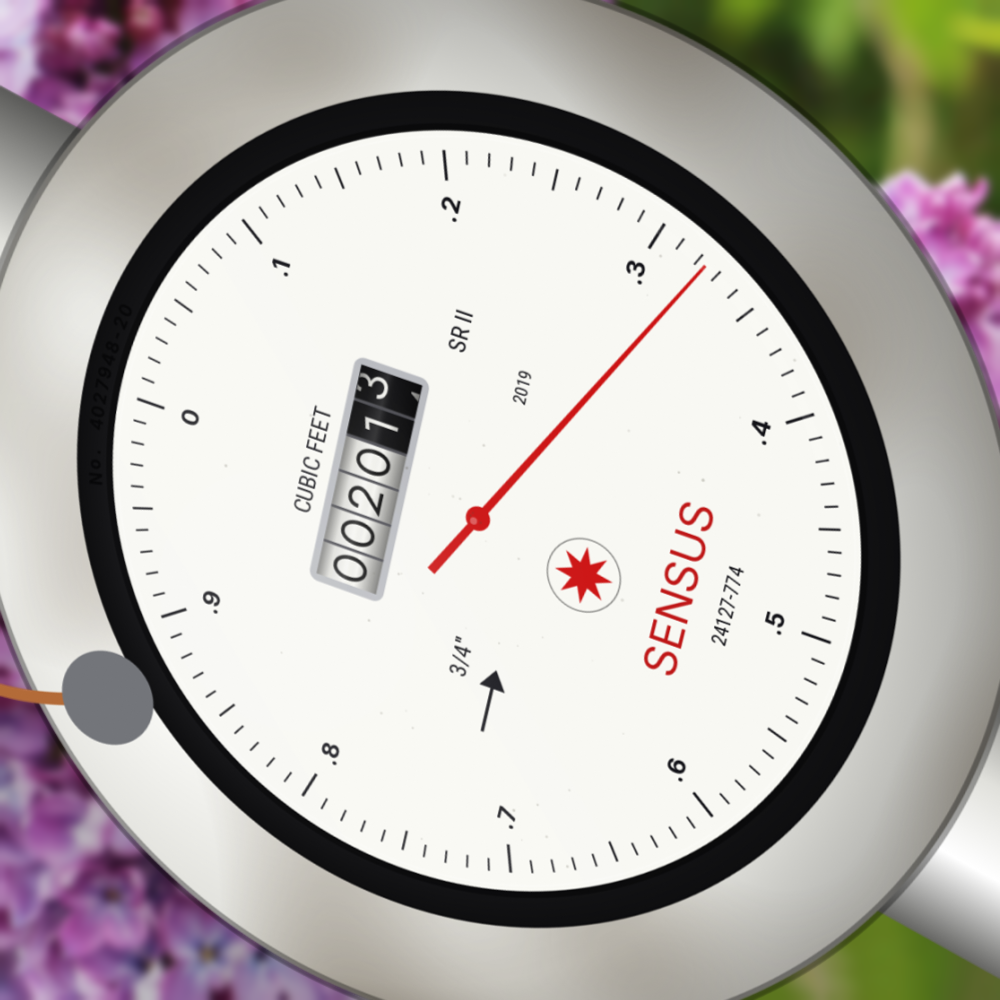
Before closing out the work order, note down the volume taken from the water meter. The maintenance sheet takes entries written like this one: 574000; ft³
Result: 2013.32; ft³
